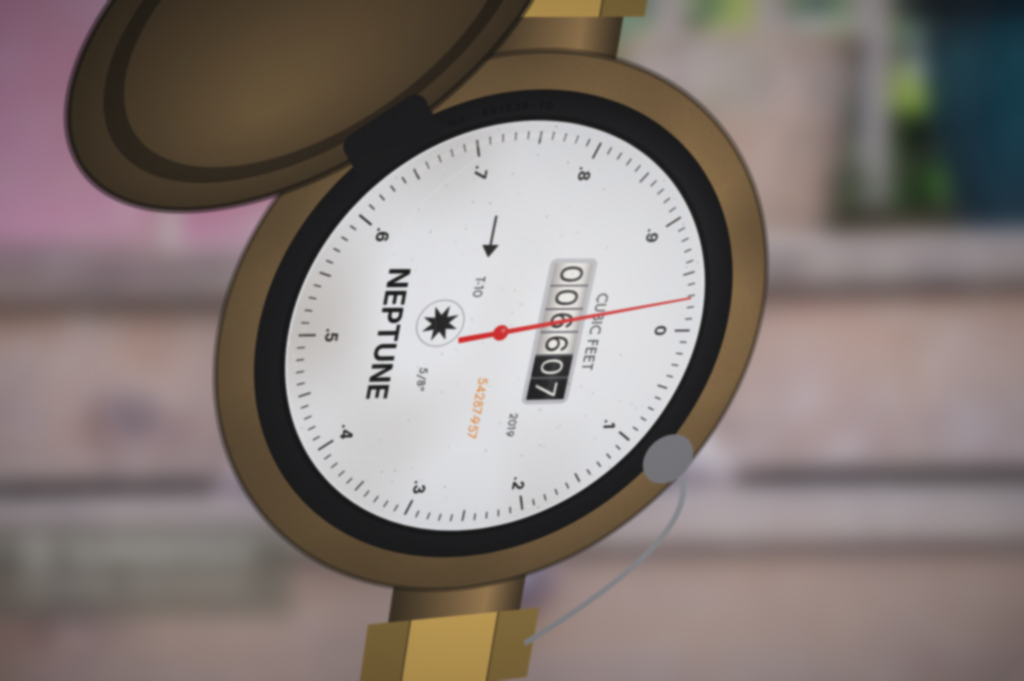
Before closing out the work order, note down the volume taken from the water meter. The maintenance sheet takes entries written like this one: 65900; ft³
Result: 6606.97; ft³
